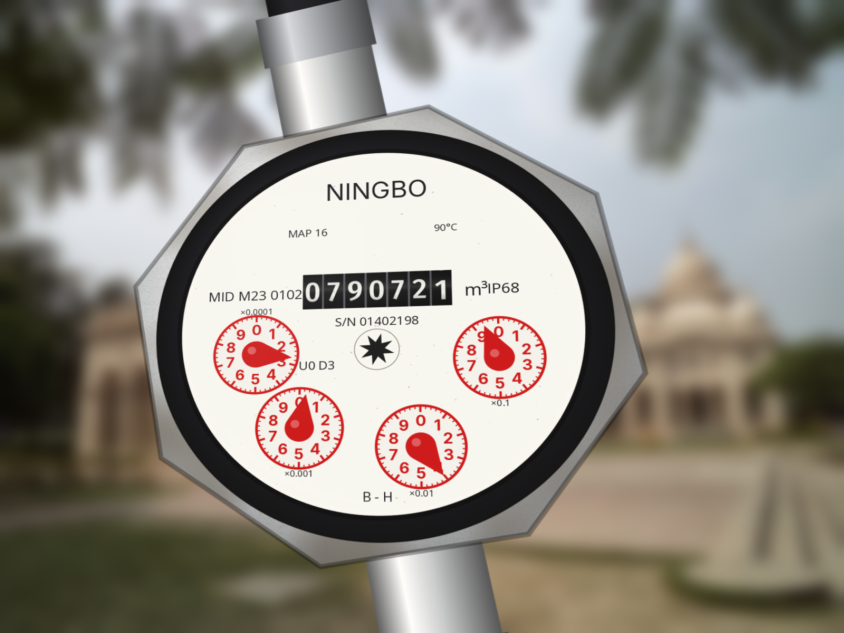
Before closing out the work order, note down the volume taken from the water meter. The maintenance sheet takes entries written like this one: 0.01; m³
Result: 790720.9402; m³
